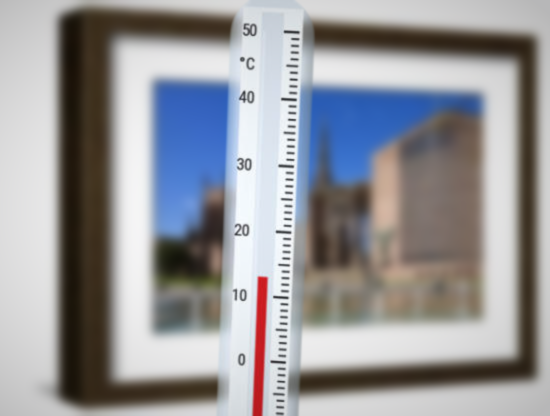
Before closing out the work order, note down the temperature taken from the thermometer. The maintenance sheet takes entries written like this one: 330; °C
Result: 13; °C
